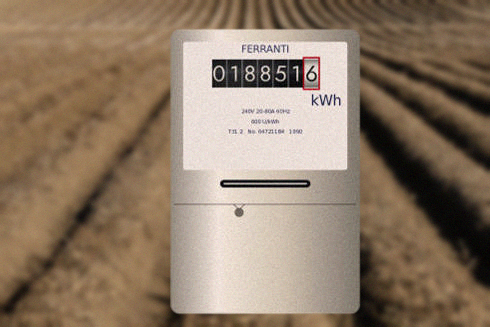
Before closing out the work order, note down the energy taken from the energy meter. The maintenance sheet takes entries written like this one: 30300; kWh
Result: 18851.6; kWh
